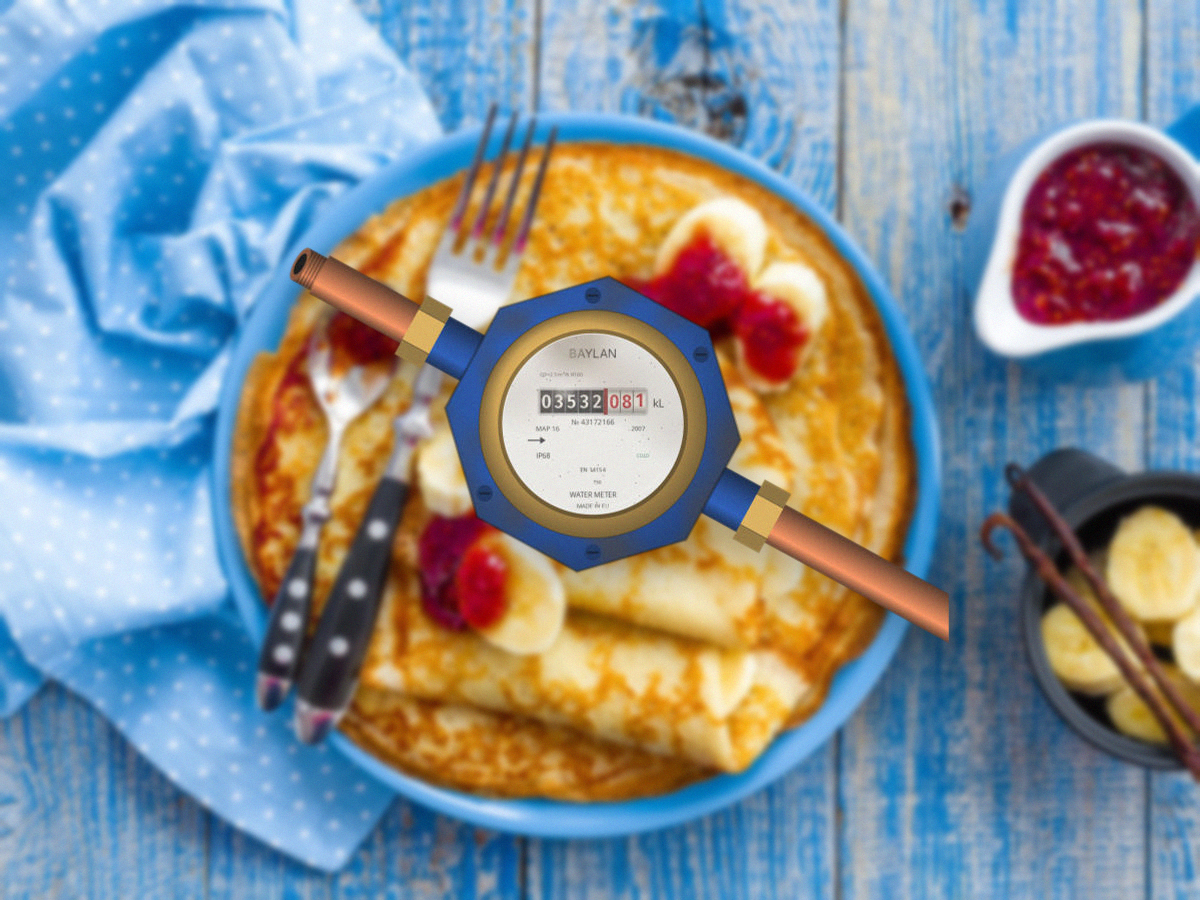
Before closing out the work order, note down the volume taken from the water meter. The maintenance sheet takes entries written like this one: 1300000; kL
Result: 3532.081; kL
